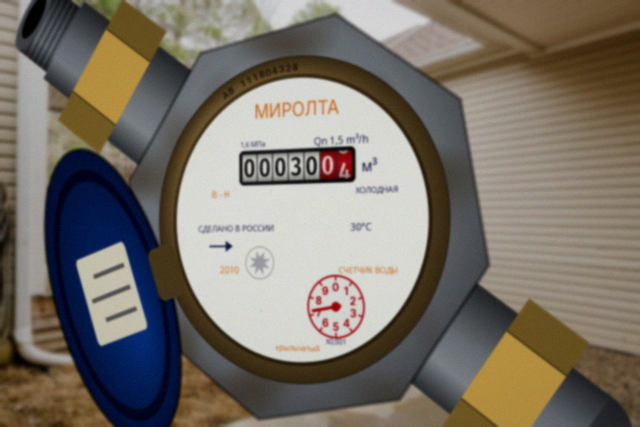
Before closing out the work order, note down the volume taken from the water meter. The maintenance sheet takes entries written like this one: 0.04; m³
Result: 30.037; m³
